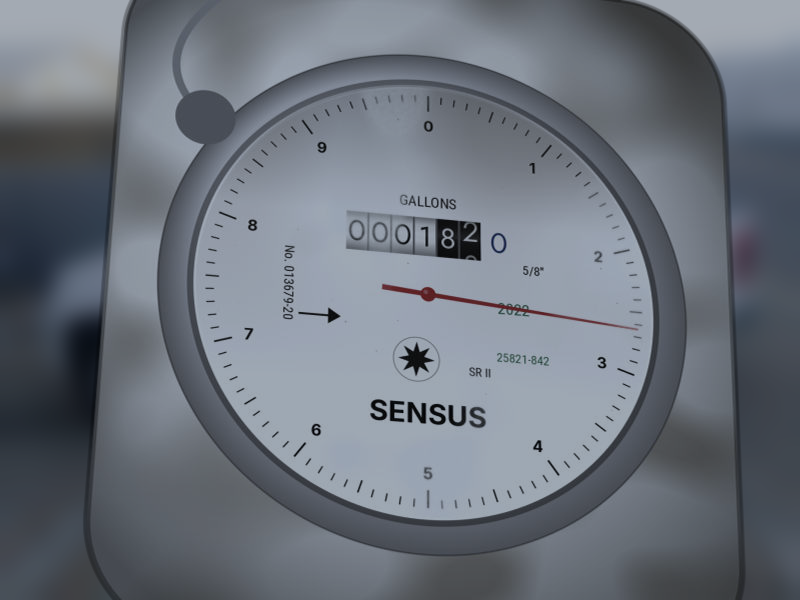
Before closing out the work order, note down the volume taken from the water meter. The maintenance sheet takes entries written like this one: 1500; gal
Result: 1822.6; gal
